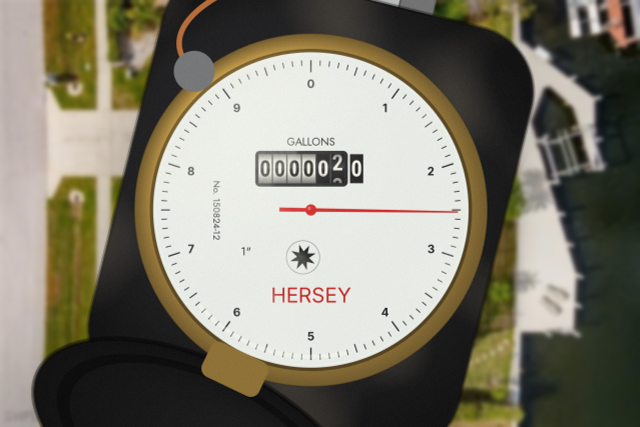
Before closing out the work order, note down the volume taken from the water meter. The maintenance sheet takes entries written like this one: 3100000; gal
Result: 22.5; gal
